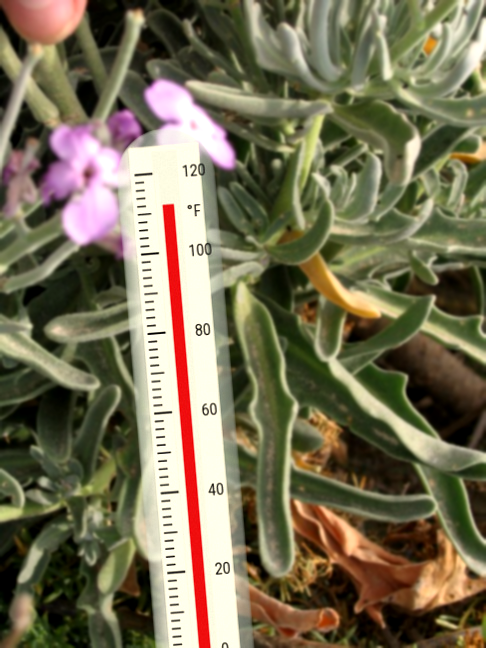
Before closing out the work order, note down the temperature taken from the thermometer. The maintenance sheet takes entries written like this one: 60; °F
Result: 112; °F
